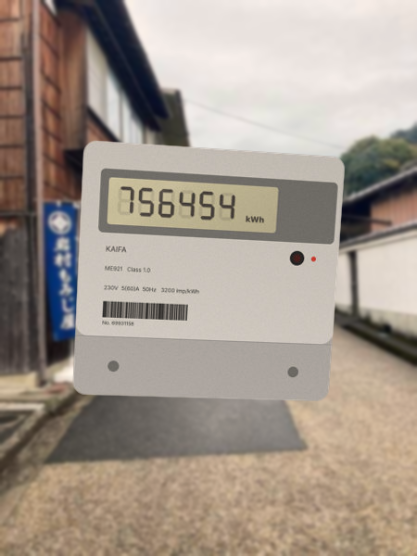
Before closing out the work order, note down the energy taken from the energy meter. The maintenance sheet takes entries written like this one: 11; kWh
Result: 756454; kWh
